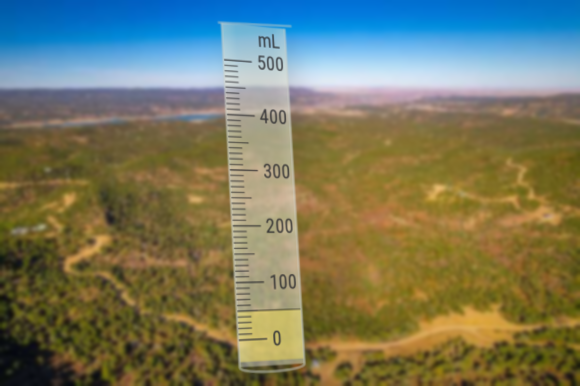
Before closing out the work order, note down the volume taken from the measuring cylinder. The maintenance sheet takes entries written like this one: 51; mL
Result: 50; mL
